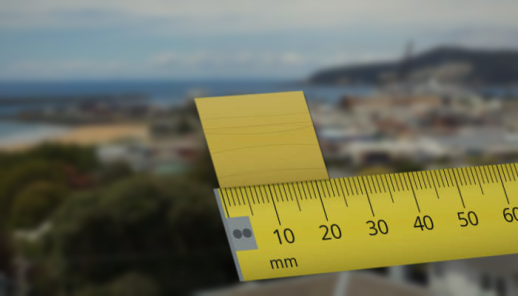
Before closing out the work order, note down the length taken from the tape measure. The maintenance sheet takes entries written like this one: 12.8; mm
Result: 23; mm
